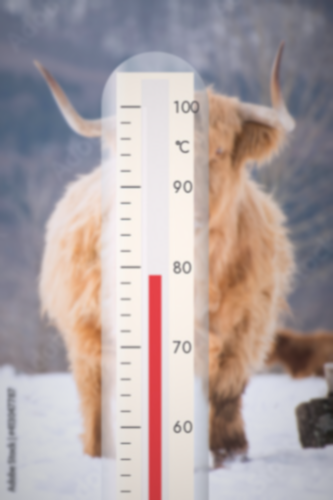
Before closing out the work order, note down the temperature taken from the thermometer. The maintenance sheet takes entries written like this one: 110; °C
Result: 79; °C
